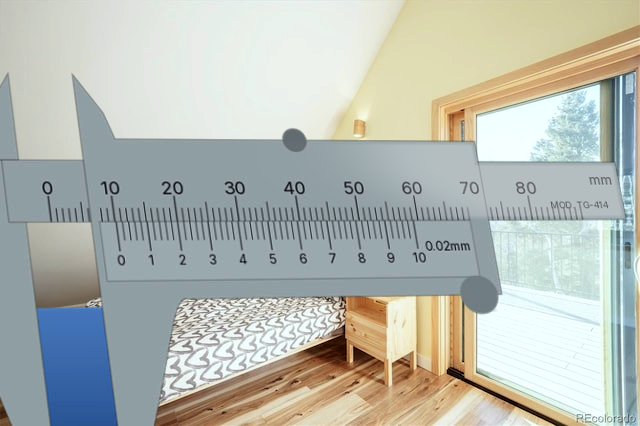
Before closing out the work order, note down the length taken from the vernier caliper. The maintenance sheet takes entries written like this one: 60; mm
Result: 10.2; mm
